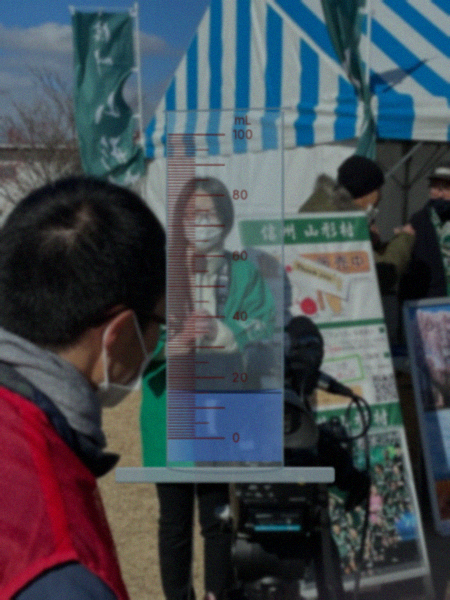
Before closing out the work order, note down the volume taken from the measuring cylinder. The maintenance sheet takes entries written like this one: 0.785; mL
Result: 15; mL
